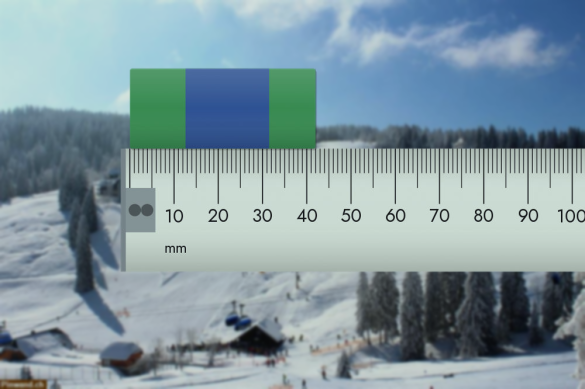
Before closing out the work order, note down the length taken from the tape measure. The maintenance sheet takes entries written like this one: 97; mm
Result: 42; mm
